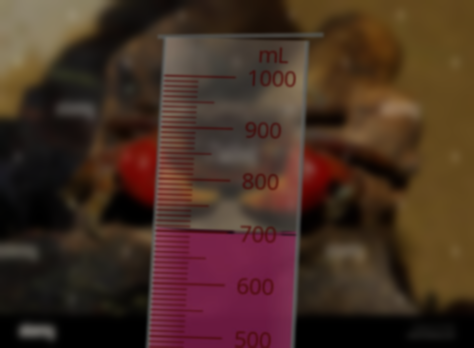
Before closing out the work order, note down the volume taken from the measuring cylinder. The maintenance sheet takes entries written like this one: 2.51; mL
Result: 700; mL
